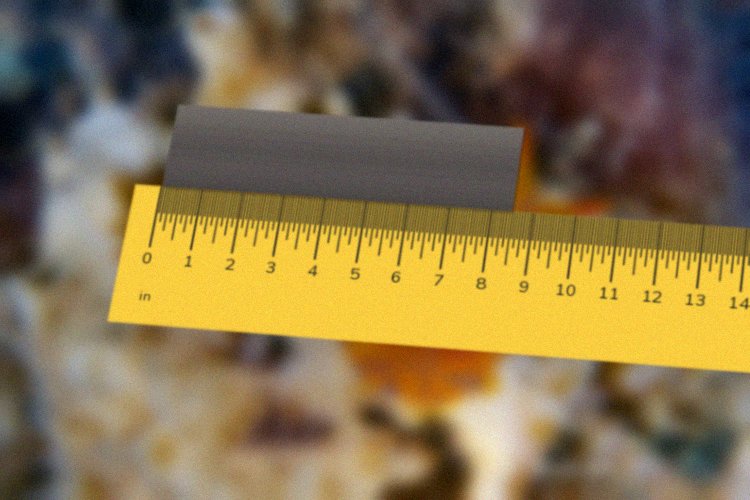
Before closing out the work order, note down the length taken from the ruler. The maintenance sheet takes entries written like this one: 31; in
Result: 8.5; in
